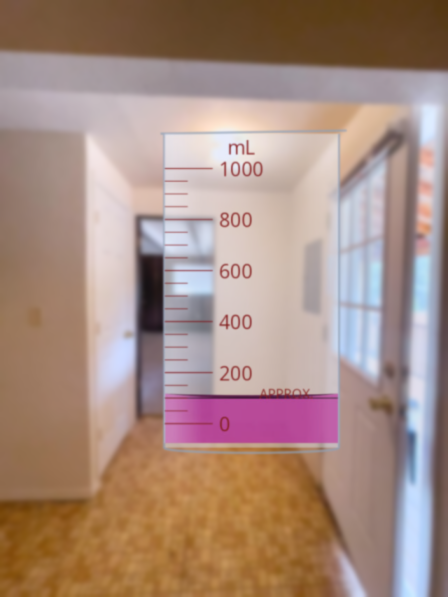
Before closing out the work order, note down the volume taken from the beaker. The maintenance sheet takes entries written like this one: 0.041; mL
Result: 100; mL
